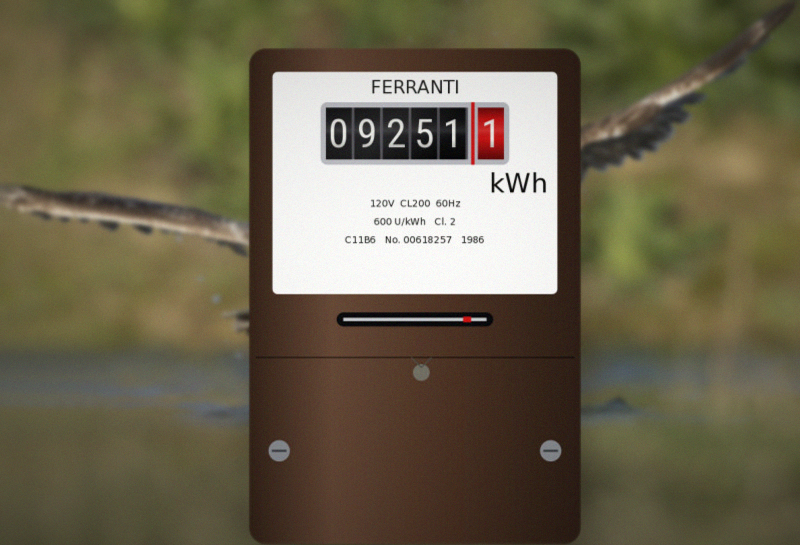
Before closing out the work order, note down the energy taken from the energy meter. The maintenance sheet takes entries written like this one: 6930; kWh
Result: 9251.1; kWh
